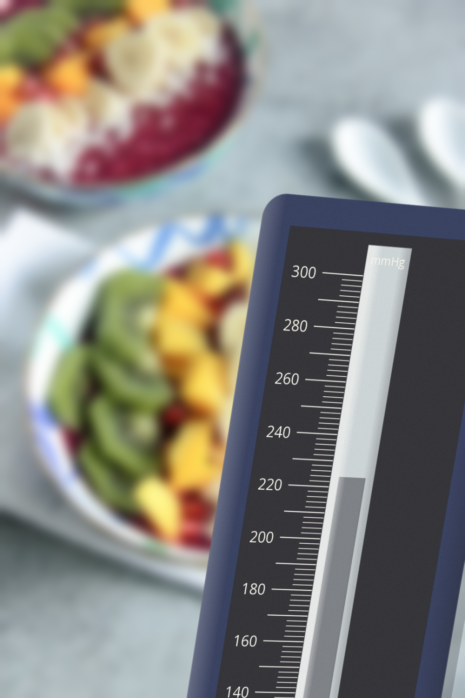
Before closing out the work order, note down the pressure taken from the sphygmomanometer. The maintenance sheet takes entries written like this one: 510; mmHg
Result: 224; mmHg
